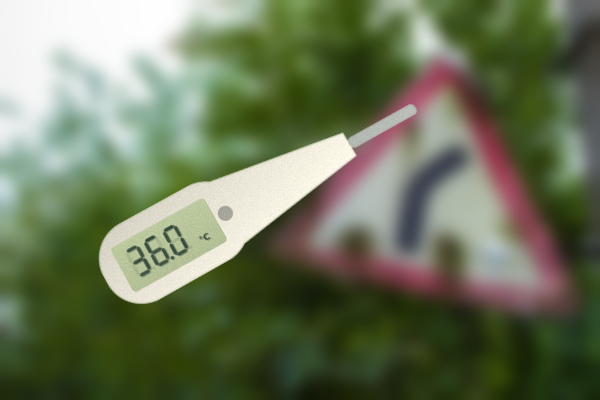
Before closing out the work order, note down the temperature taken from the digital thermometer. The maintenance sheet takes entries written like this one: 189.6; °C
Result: 36.0; °C
